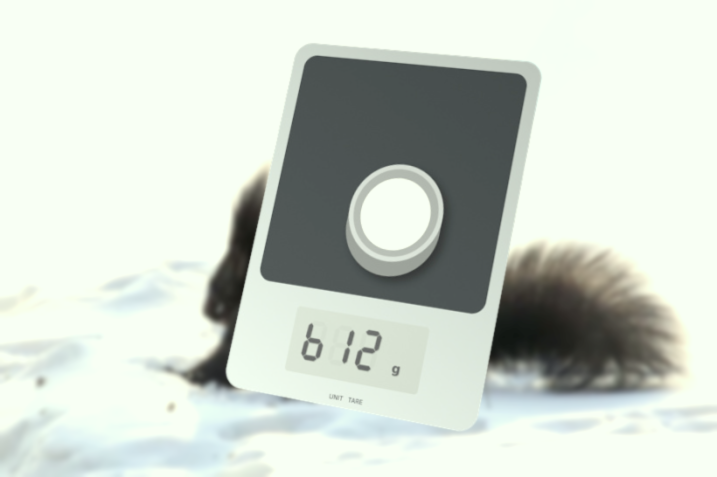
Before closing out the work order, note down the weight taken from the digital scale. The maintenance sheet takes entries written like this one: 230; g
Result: 612; g
